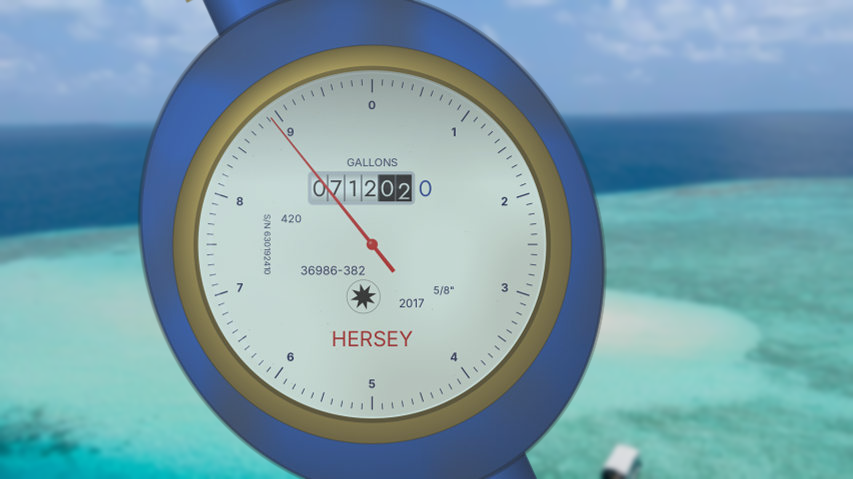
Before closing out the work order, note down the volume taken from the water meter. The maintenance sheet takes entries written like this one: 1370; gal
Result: 712018.9; gal
